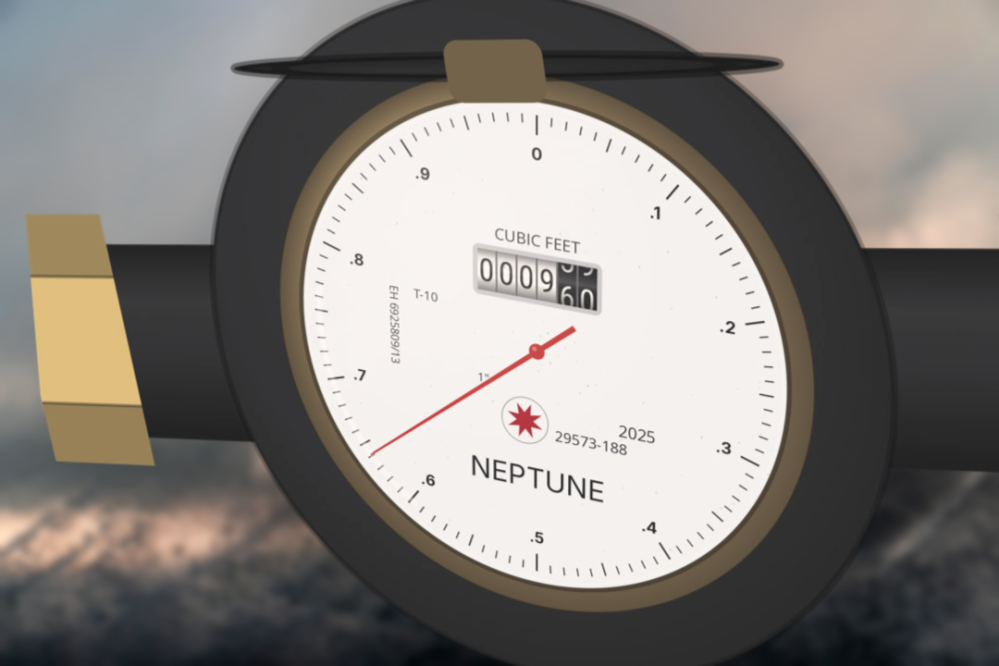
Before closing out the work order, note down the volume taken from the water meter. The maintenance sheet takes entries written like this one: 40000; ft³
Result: 959.64; ft³
